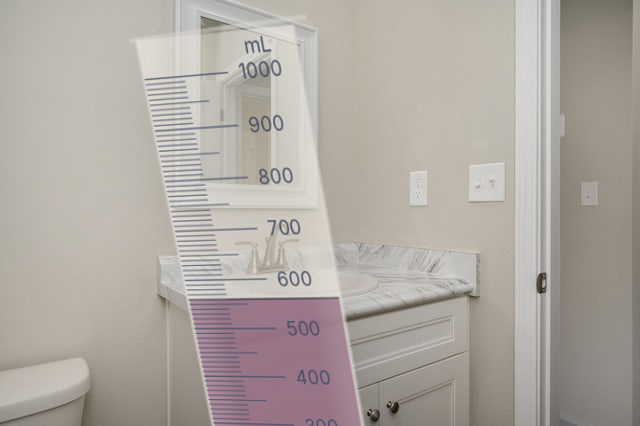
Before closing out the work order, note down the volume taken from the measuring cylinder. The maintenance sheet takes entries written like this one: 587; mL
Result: 560; mL
